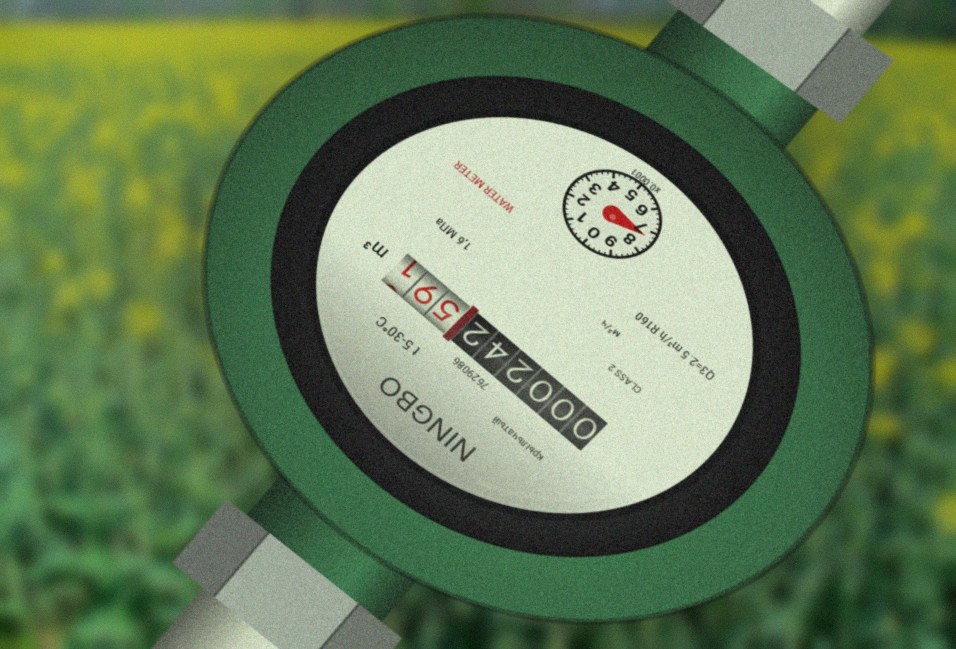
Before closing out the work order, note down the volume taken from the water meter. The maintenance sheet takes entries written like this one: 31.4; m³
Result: 242.5907; m³
